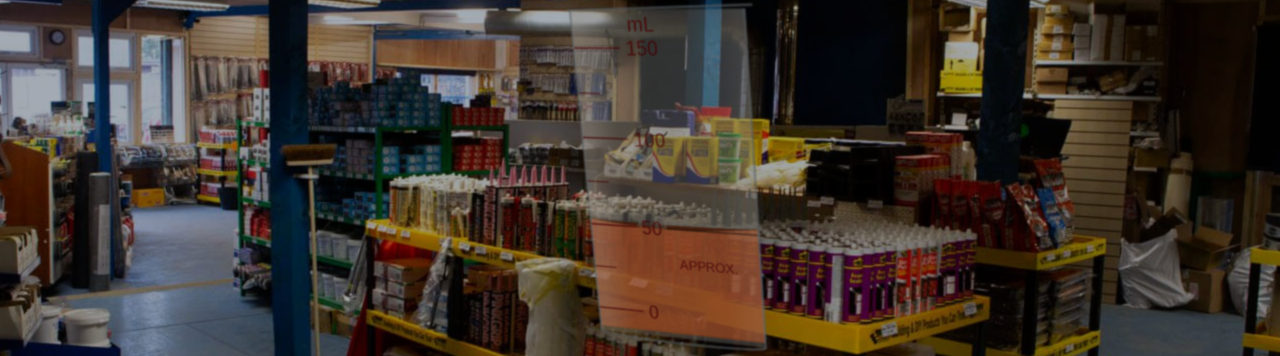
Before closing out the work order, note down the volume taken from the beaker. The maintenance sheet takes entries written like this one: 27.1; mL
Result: 50; mL
